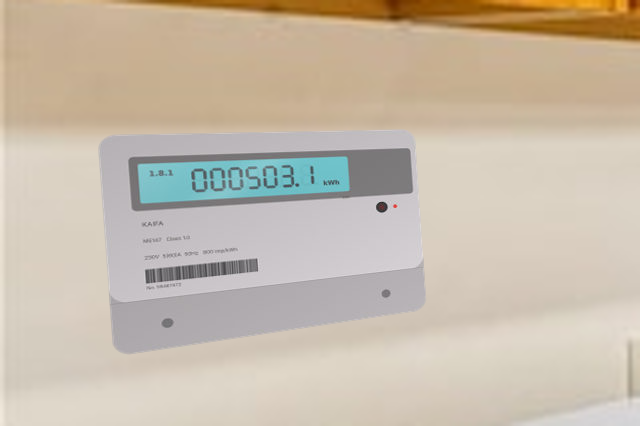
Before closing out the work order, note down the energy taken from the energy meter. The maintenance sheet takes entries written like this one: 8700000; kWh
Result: 503.1; kWh
